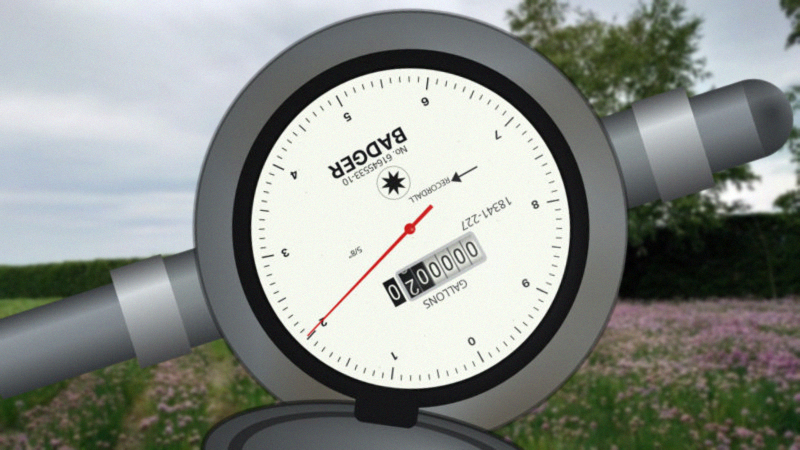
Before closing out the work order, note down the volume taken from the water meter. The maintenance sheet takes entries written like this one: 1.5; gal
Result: 22.0; gal
